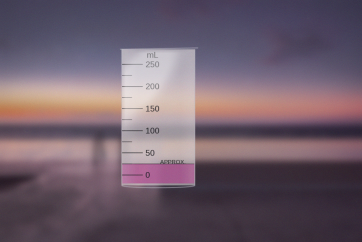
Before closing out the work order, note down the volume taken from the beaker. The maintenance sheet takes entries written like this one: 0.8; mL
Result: 25; mL
